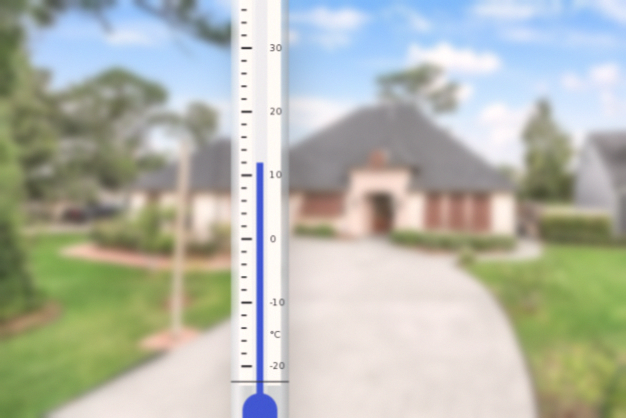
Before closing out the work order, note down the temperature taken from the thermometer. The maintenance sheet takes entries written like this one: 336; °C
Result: 12; °C
